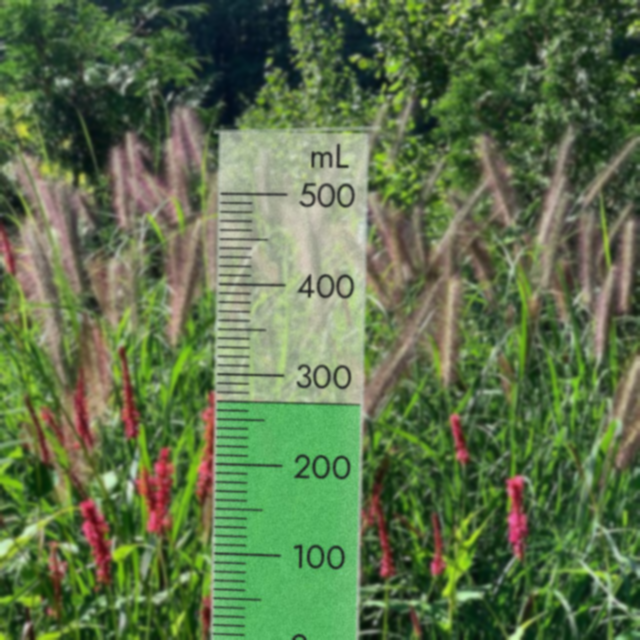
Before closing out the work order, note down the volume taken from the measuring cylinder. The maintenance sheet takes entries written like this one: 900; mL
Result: 270; mL
